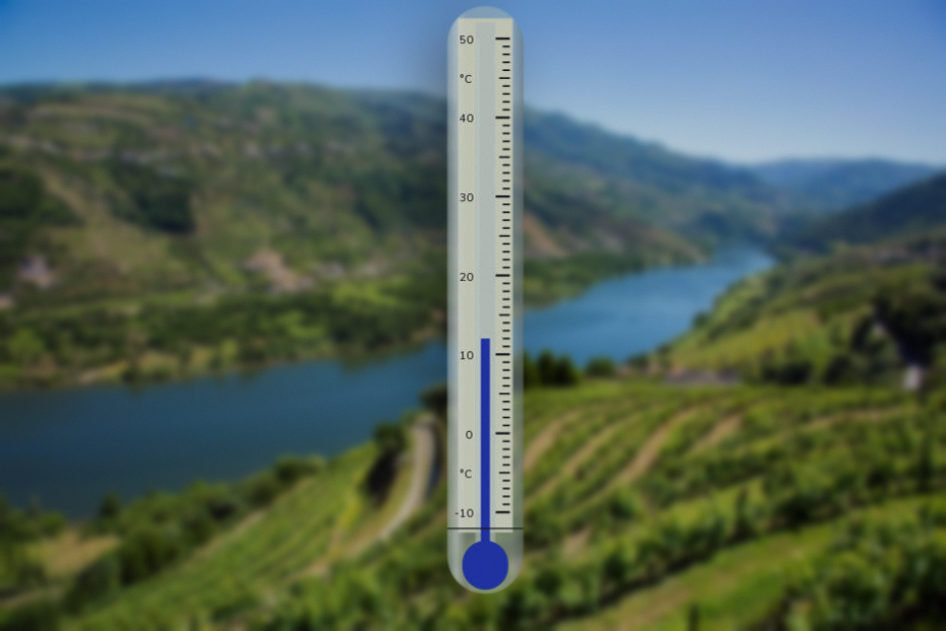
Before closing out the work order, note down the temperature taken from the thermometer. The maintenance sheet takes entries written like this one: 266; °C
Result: 12; °C
